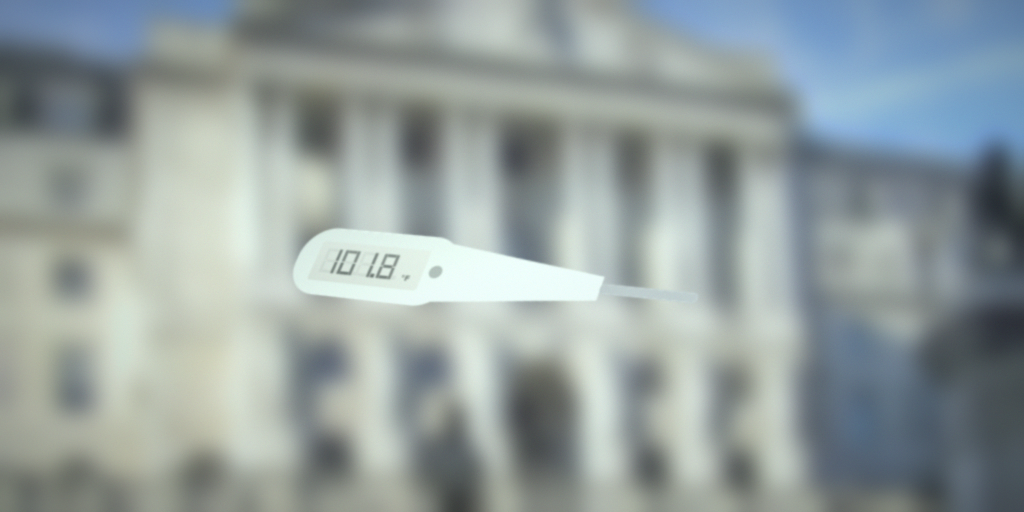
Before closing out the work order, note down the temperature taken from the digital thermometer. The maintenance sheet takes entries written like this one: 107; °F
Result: 101.8; °F
